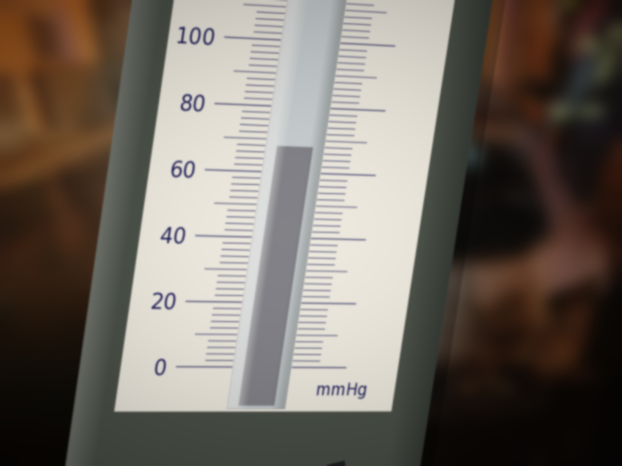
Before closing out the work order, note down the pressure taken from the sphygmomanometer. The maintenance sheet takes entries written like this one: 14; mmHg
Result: 68; mmHg
